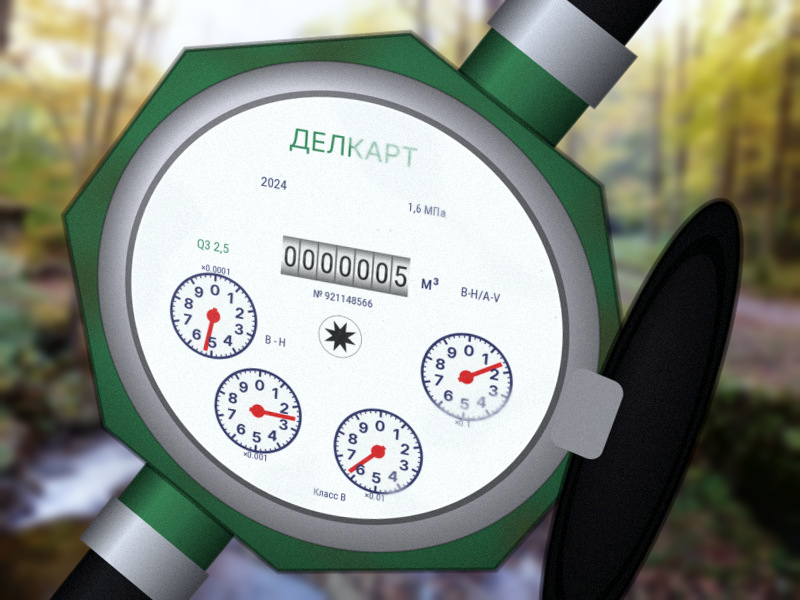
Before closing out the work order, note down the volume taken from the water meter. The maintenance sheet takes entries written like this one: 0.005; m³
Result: 5.1625; m³
